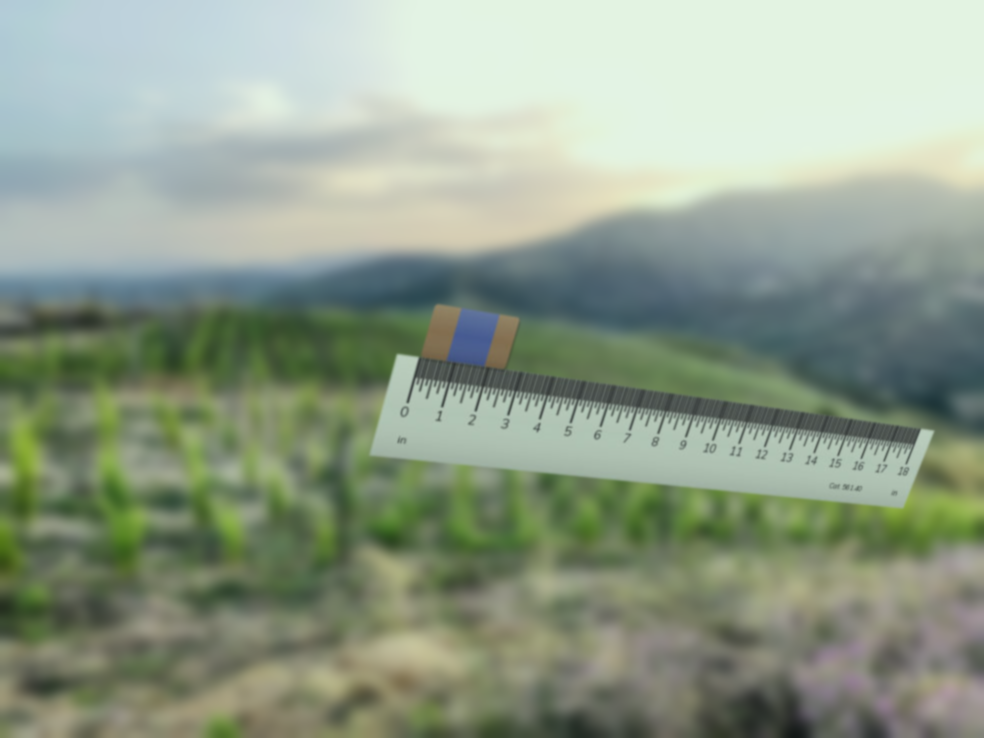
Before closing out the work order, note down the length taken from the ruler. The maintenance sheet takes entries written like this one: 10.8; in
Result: 2.5; in
